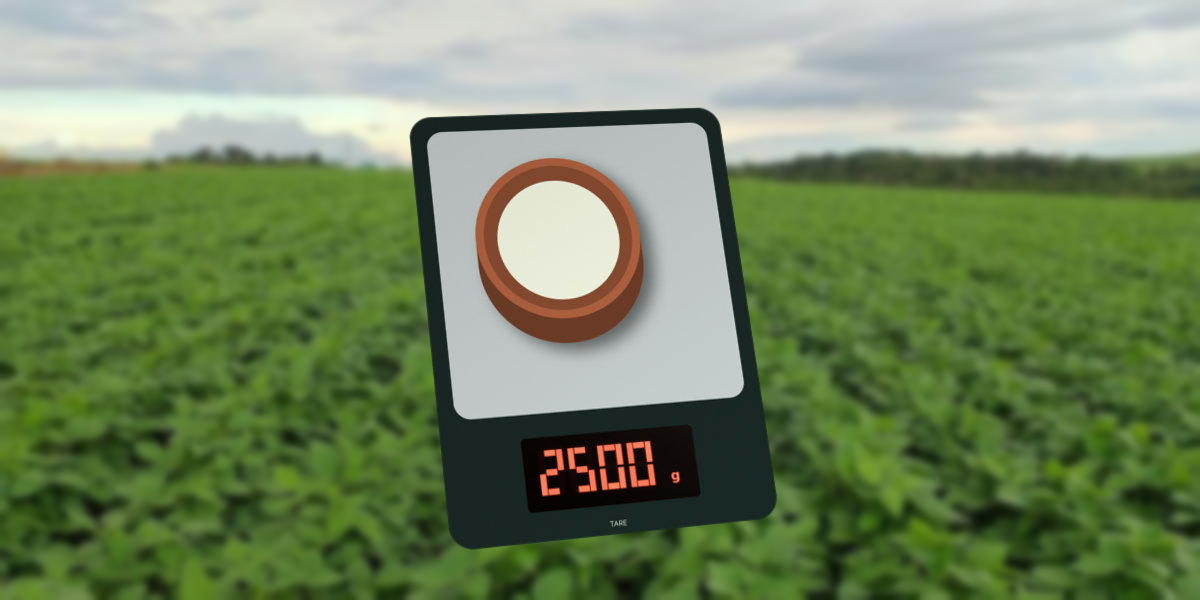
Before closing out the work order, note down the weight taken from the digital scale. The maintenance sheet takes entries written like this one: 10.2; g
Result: 2500; g
